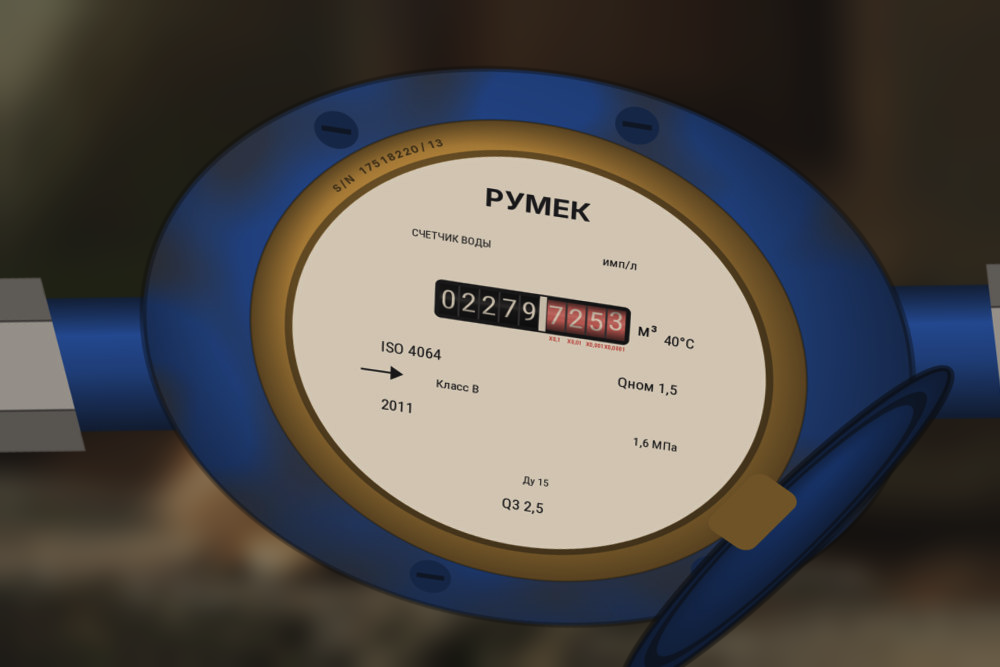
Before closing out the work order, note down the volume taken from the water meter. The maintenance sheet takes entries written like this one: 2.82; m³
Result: 2279.7253; m³
